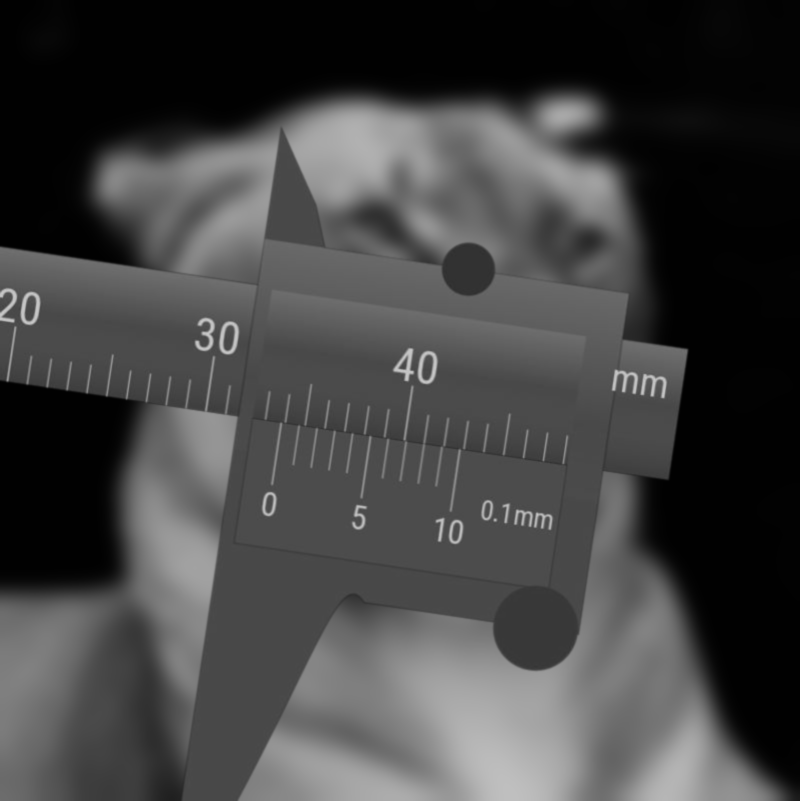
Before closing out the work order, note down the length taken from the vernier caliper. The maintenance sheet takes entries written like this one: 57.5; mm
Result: 33.8; mm
